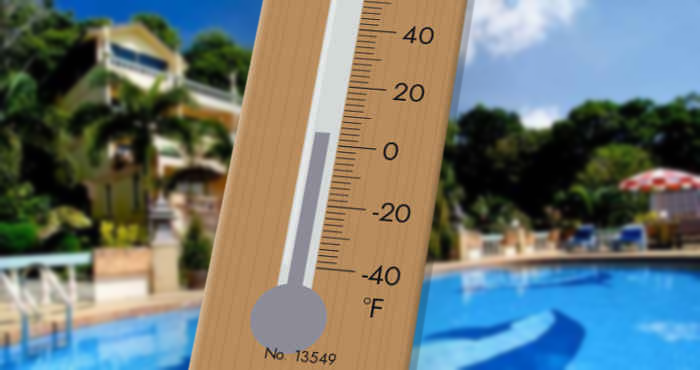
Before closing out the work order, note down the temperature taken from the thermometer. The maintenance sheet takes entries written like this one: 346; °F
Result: 4; °F
